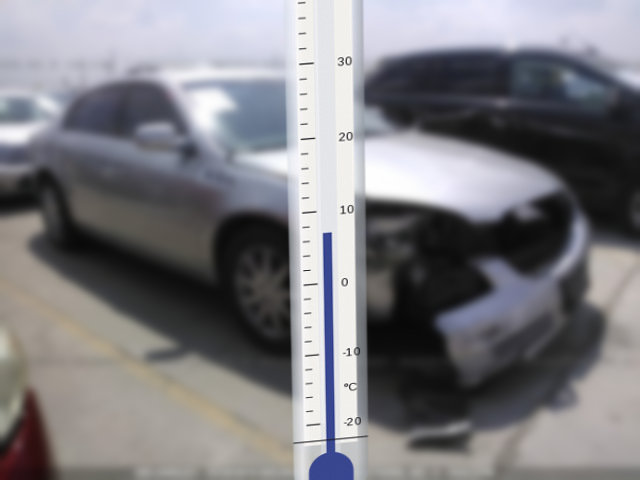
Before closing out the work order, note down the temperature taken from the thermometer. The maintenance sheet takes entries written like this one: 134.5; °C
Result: 7; °C
